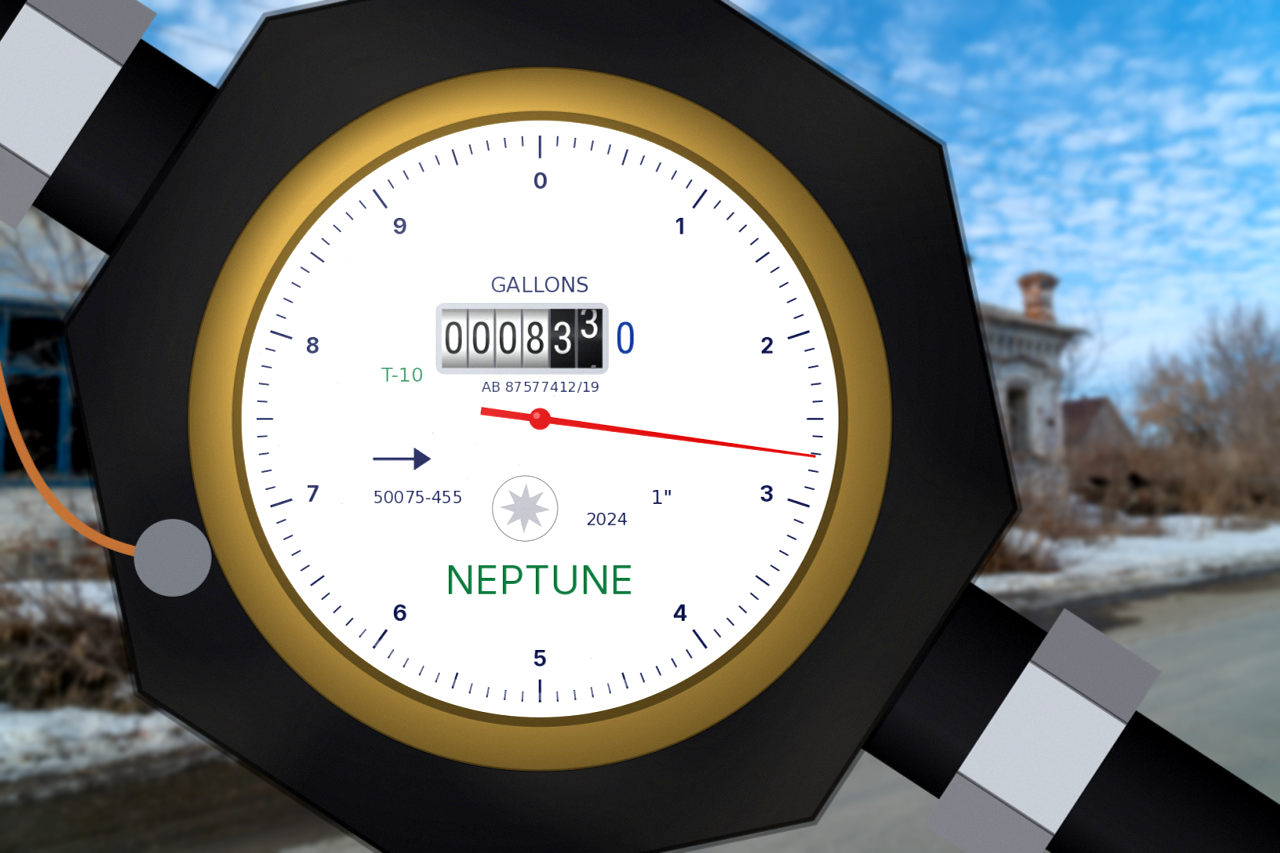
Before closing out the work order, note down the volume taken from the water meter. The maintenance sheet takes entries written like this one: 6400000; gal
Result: 8332.7; gal
